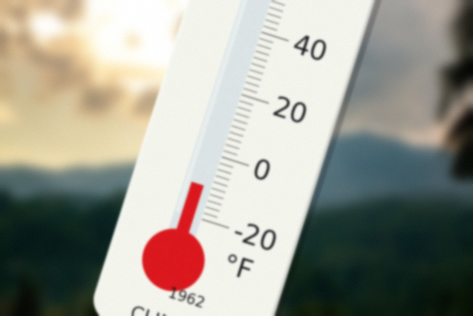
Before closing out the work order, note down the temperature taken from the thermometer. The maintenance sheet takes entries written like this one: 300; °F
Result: -10; °F
